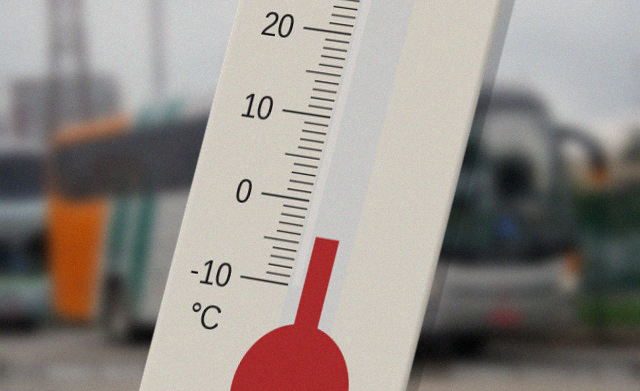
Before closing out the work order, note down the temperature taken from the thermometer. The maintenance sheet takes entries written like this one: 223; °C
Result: -4; °C
